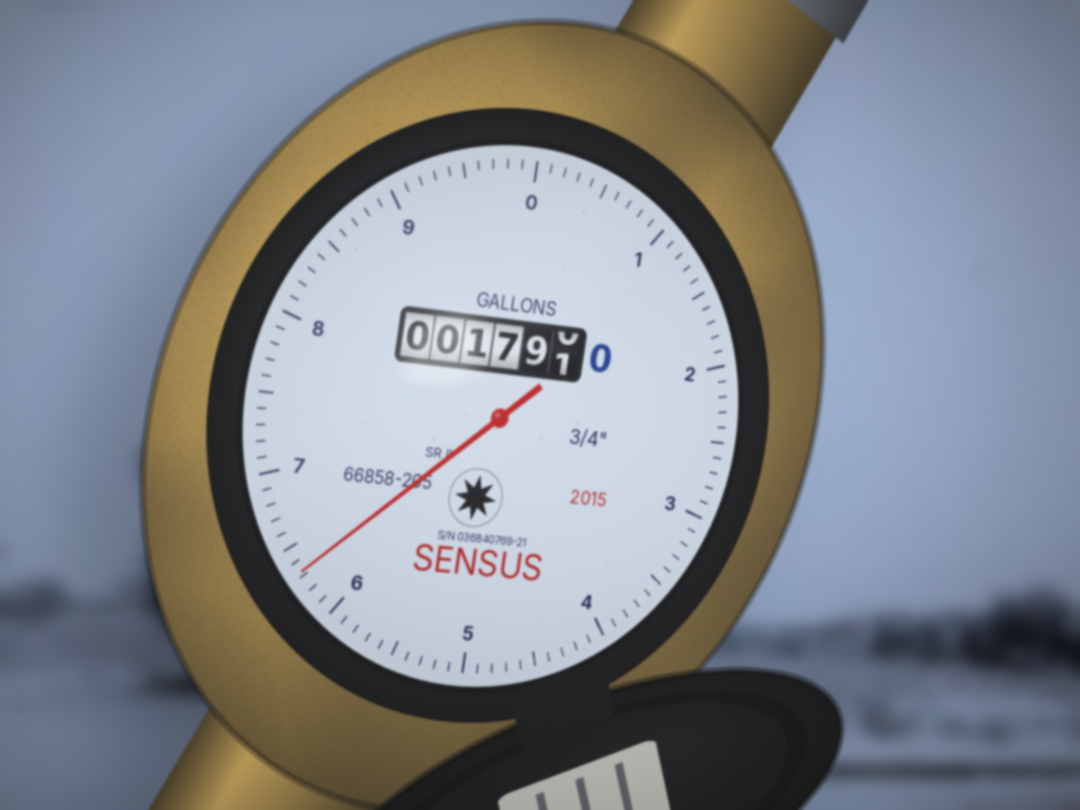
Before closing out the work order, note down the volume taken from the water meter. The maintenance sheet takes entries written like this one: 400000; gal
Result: 17906.3; gal
